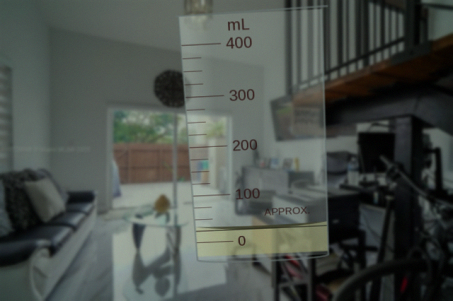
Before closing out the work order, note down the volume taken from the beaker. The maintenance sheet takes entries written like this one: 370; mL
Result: 25; mL
